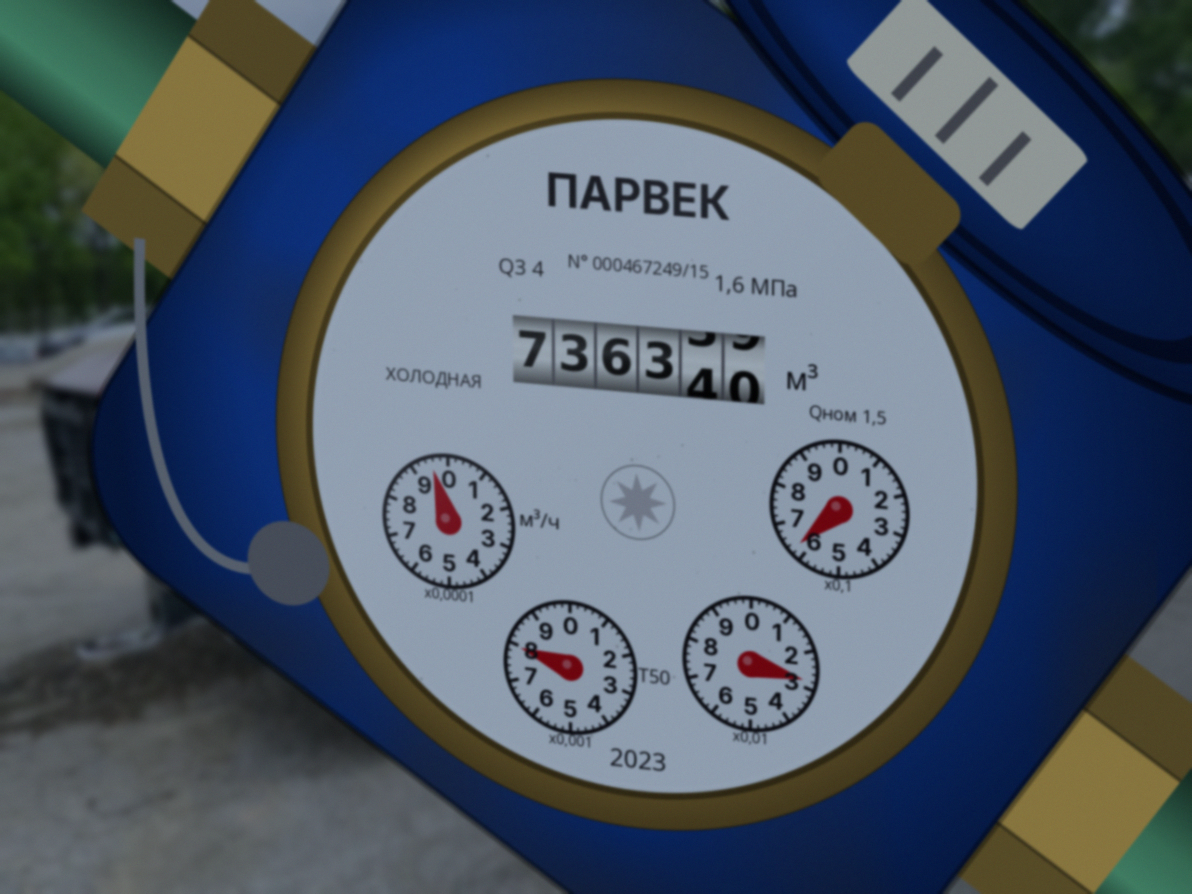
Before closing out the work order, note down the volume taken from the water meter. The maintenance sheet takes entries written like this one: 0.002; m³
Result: 736339.6279; m³
